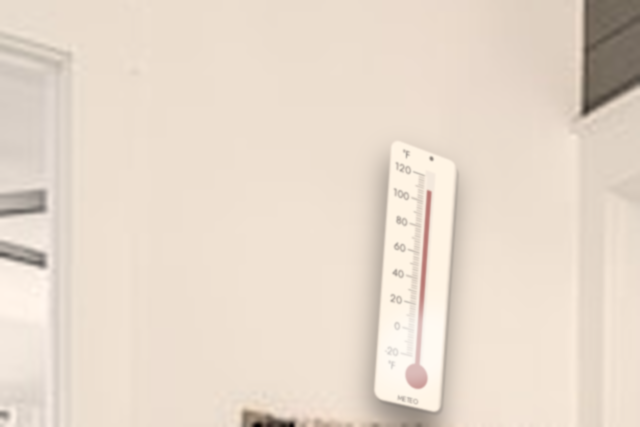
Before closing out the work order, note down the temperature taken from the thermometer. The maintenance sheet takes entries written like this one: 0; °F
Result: 110; °F
